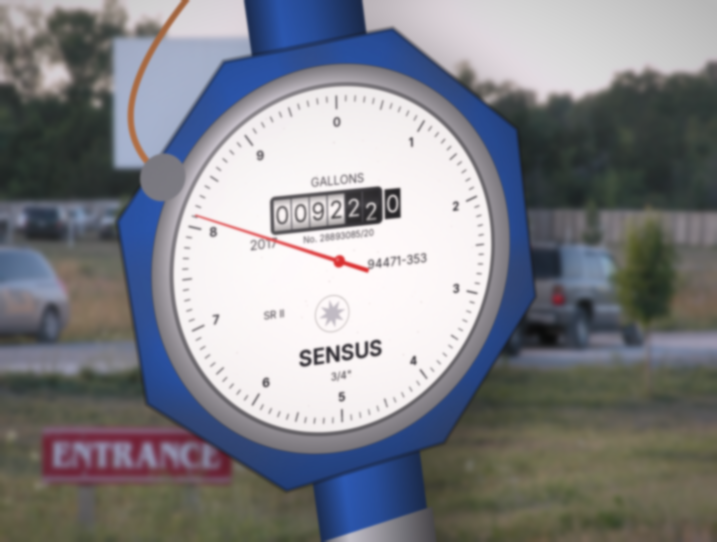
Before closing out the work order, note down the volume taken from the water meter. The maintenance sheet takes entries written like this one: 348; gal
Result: 92218.1; gal
